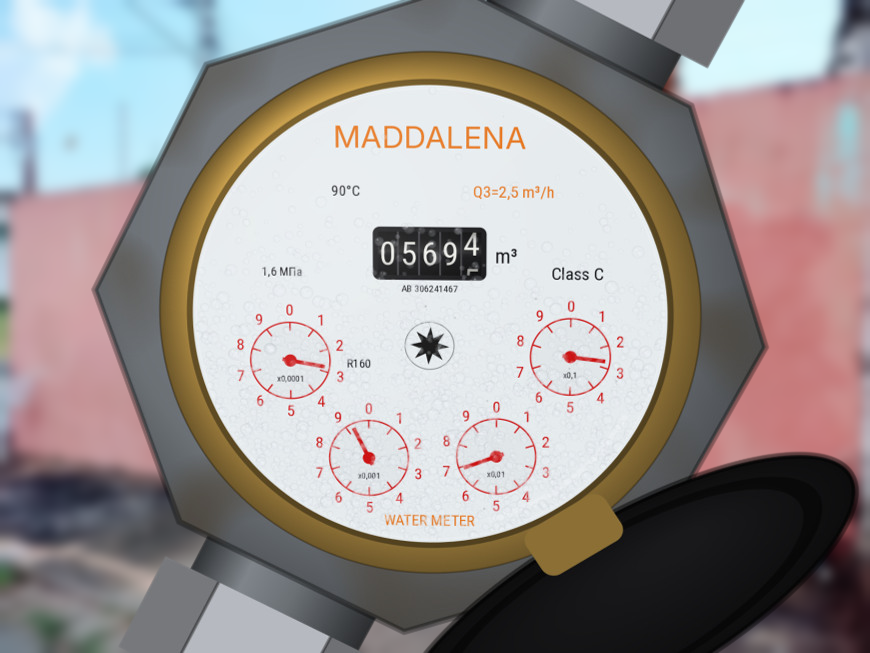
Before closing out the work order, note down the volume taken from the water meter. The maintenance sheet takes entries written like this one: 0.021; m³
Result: 5694.2692; m³
